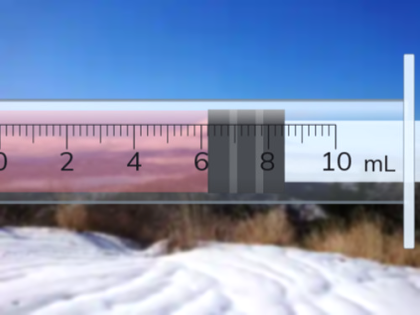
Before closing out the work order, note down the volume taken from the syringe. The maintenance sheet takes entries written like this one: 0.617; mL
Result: 6.2; mL
